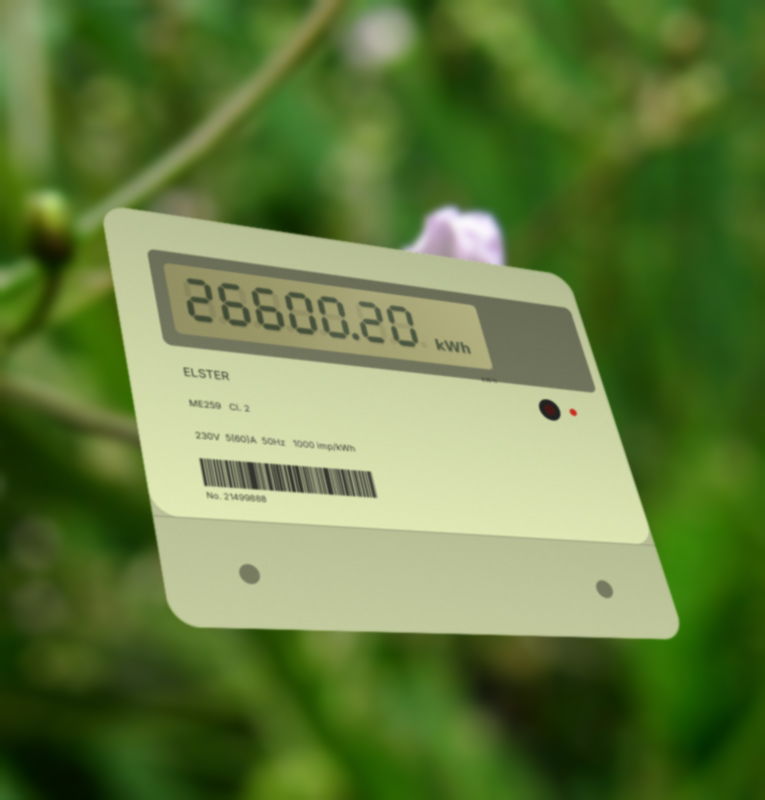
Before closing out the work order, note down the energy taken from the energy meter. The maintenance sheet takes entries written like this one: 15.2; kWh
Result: 26600.20; kWh
